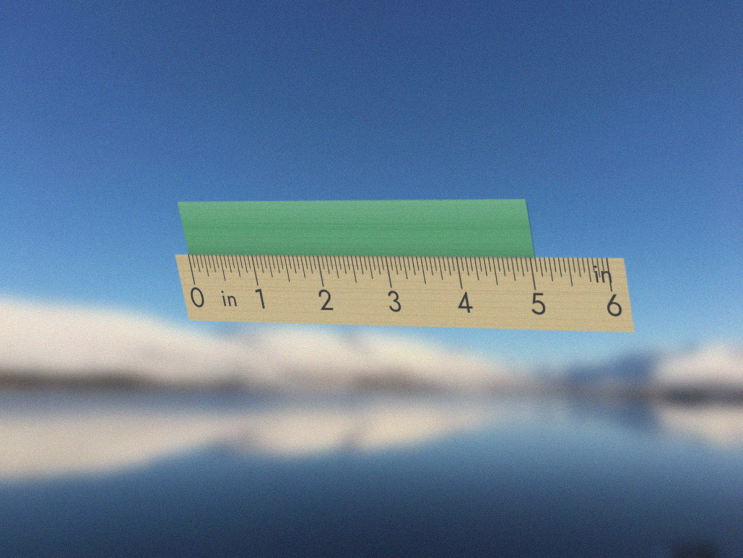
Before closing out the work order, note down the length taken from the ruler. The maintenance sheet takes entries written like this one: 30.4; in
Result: 5.0625; in
